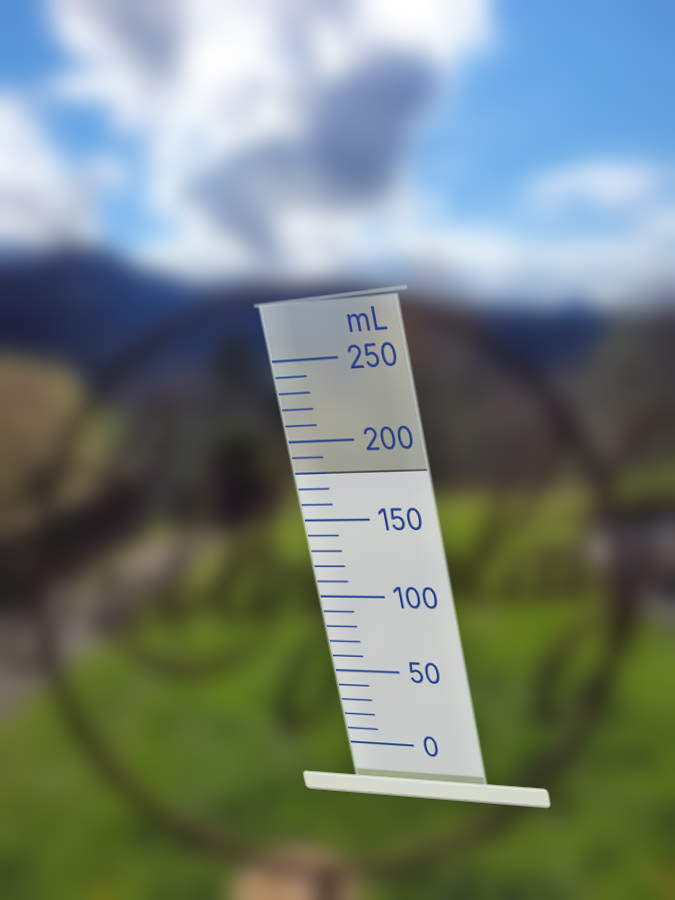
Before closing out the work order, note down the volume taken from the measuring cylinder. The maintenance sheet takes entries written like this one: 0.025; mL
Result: 180; mL
